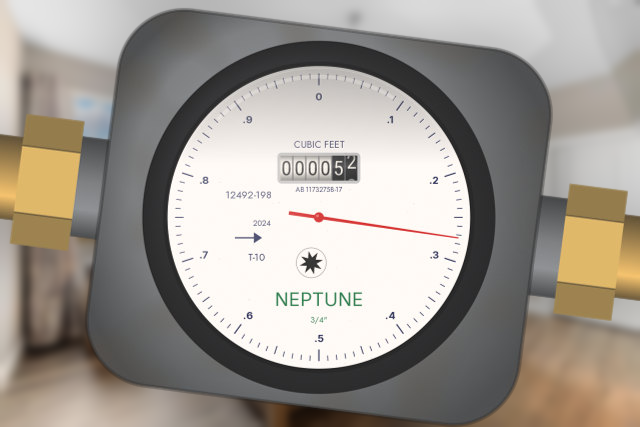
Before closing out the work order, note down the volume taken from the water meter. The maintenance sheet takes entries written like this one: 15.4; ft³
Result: 52.27; ft³
